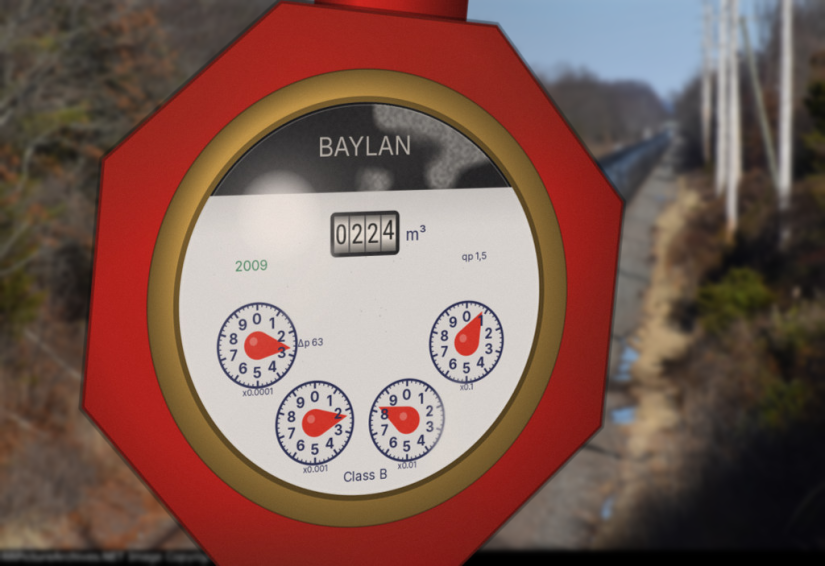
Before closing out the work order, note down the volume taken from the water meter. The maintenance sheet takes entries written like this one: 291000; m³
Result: 224.0822; m³
